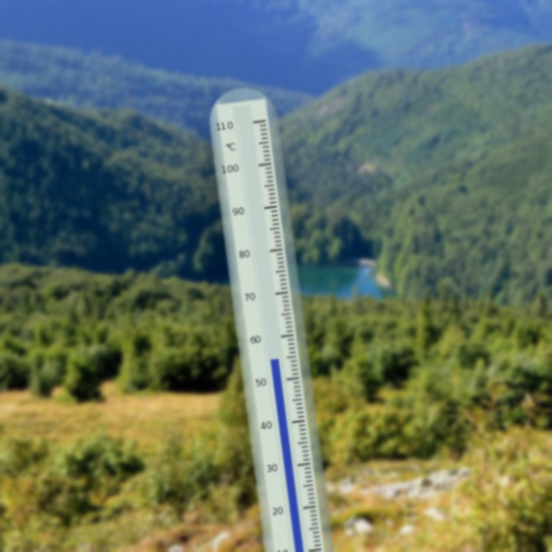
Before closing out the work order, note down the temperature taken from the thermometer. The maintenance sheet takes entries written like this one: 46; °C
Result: 55; °C
